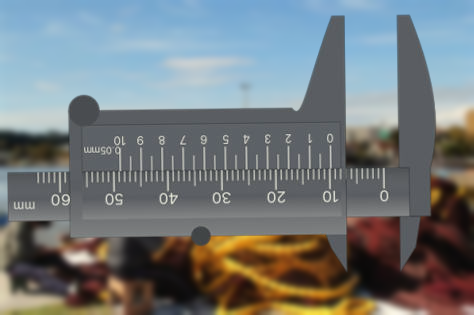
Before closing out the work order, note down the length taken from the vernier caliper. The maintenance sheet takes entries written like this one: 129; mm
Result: 9.8; mm
